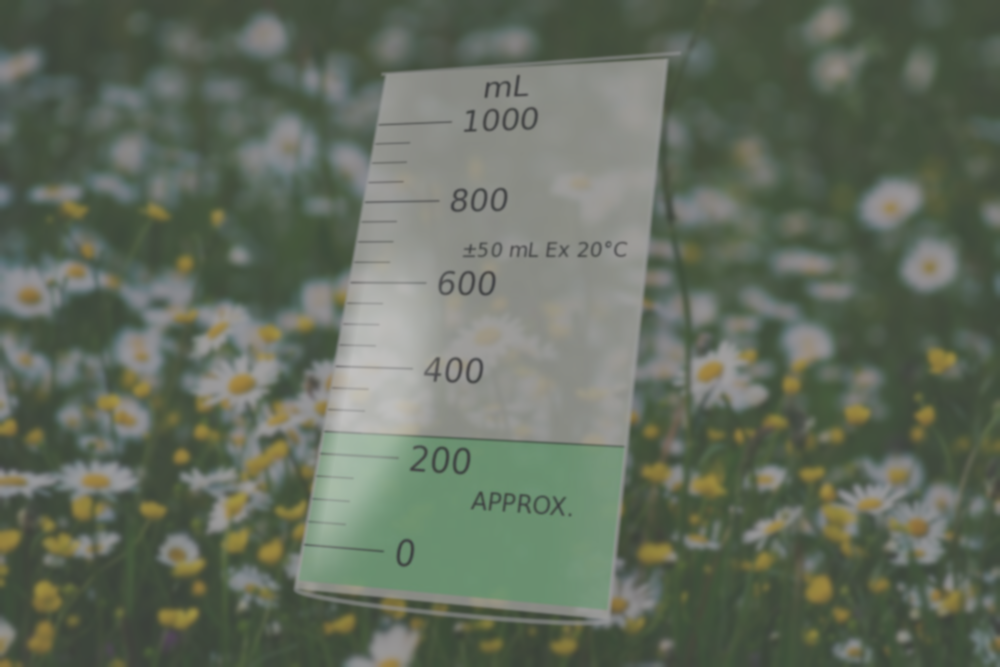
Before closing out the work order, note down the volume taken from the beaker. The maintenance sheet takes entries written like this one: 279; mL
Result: 250; mL
